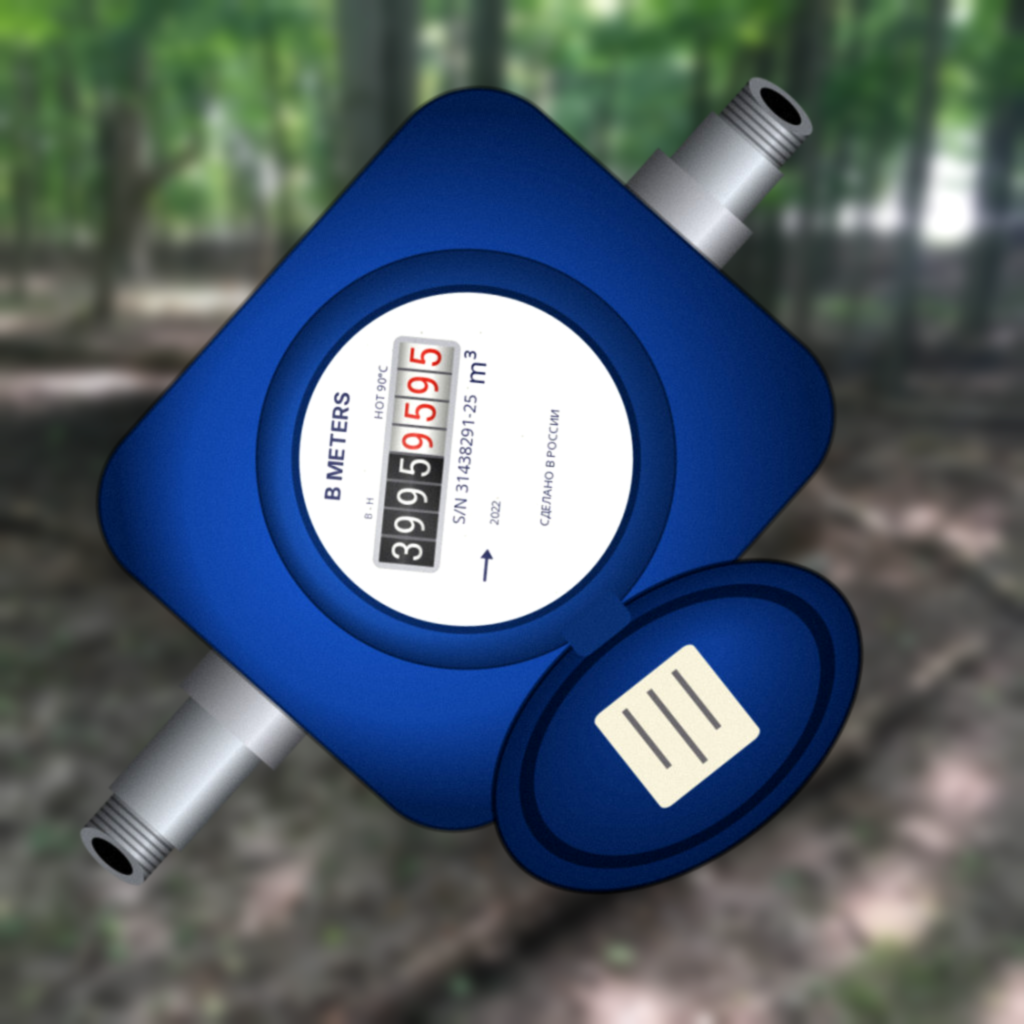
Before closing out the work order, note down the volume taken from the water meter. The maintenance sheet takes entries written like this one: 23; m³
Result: 3995.9595; m³
